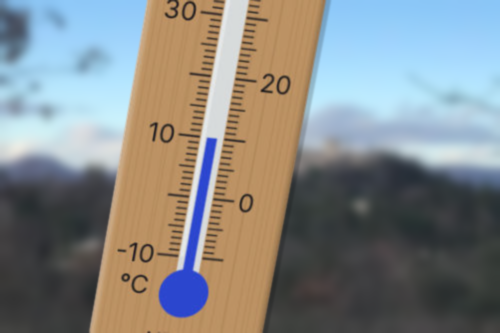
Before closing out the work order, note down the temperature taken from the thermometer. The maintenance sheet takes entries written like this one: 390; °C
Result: 10; °C
